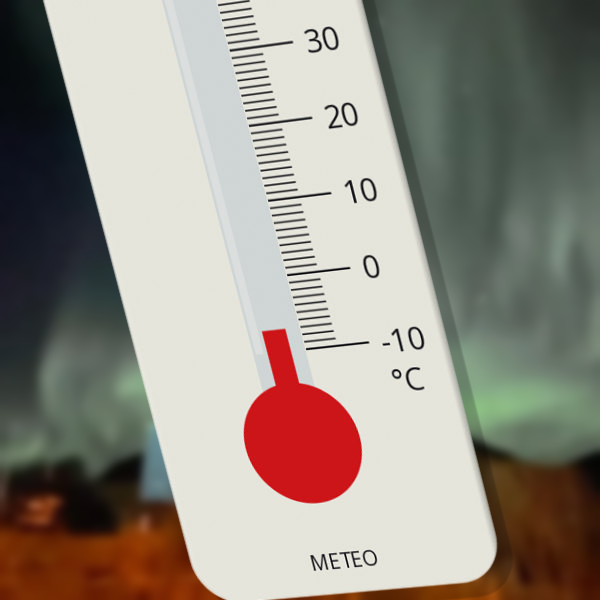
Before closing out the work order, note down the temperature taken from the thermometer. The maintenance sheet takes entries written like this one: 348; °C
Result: -7; °C
